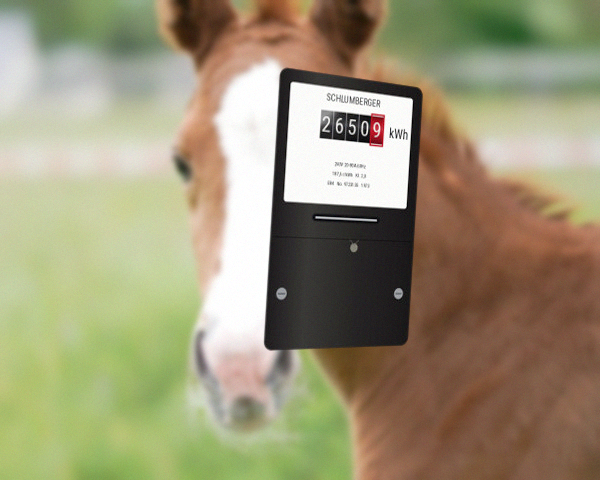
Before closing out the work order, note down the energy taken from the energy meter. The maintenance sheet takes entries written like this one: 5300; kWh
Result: 2650.9; kWh
